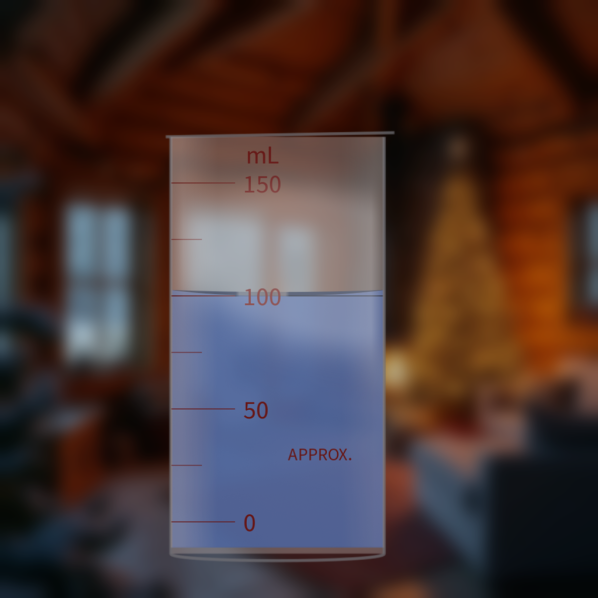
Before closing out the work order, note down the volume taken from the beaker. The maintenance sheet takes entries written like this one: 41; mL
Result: 100; mL
